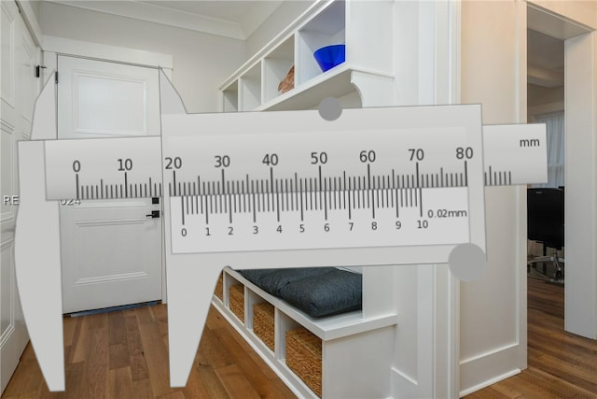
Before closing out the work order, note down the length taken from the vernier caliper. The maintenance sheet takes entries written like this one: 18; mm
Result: 21.5; mm
